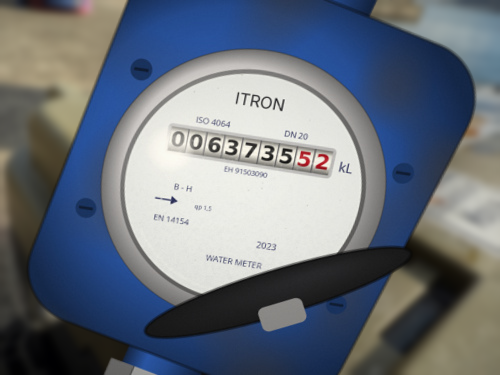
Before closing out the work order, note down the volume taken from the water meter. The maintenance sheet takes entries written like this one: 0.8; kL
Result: 63735.52; kL
